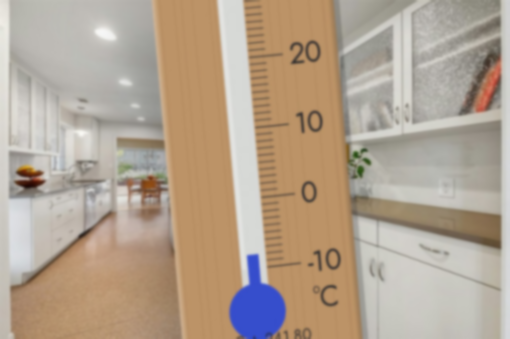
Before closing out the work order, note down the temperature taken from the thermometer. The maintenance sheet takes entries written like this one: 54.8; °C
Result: -8; °C
